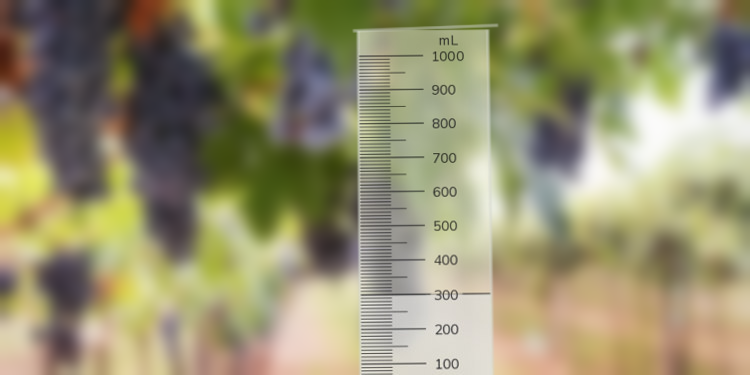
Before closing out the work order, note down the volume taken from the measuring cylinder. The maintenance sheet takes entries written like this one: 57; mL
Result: 300; mL
